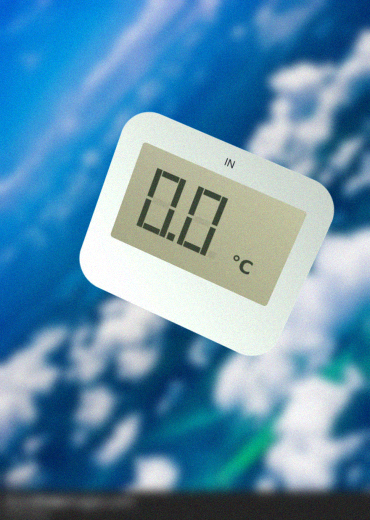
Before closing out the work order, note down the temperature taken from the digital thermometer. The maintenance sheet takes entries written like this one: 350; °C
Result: 0.0; °C
